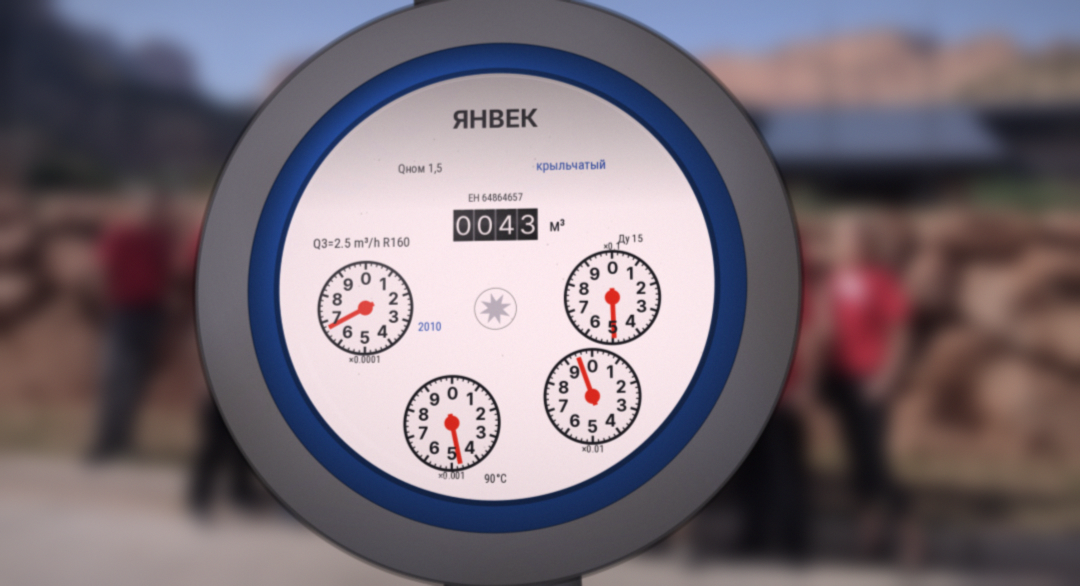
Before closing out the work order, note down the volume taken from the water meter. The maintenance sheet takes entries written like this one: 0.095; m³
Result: 43.4946; m³
